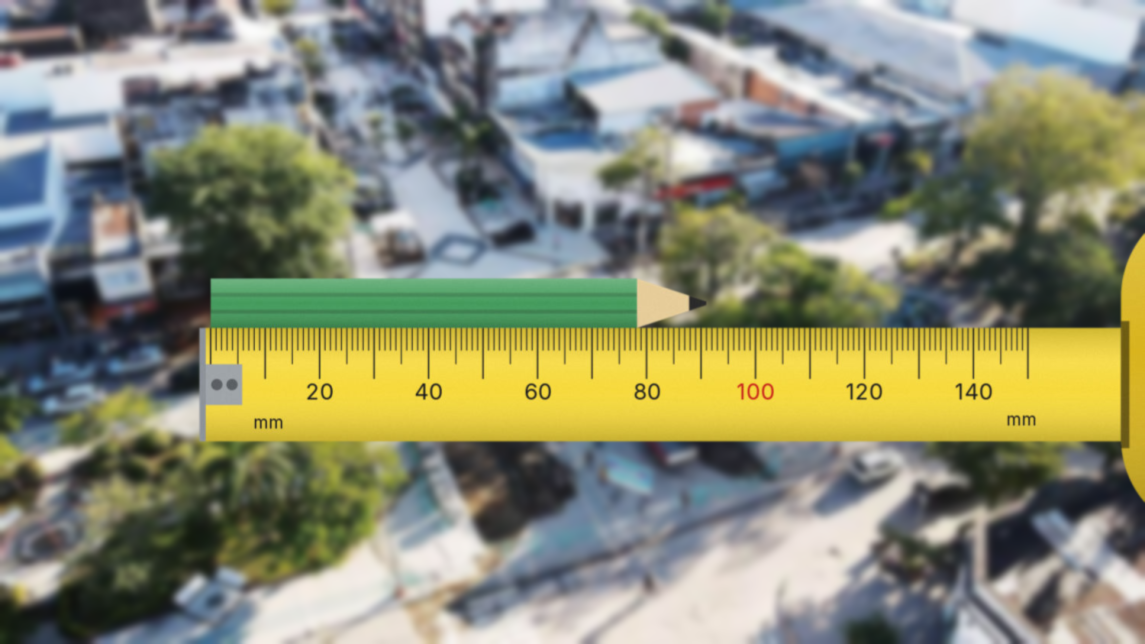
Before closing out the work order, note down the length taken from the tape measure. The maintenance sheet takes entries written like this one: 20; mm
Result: 91; mm
